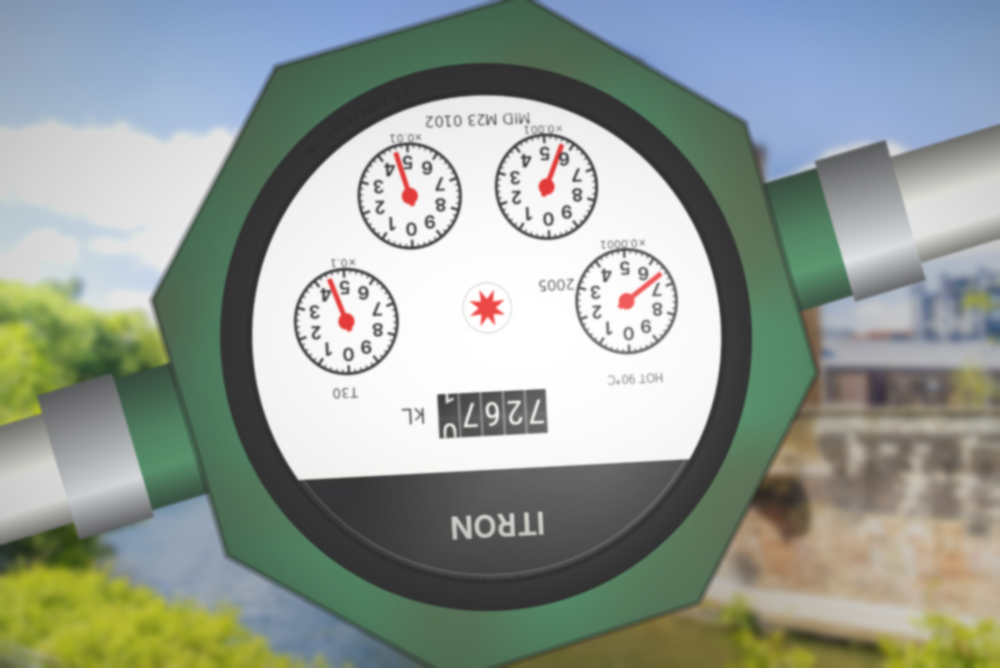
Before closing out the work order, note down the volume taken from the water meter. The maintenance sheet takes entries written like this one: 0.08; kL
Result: 72670.4456; kL
